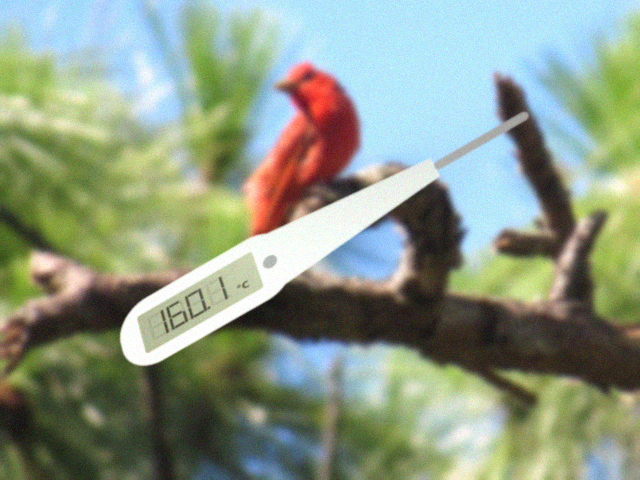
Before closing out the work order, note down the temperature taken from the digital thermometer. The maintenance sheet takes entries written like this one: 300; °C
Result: 160.1; °C
